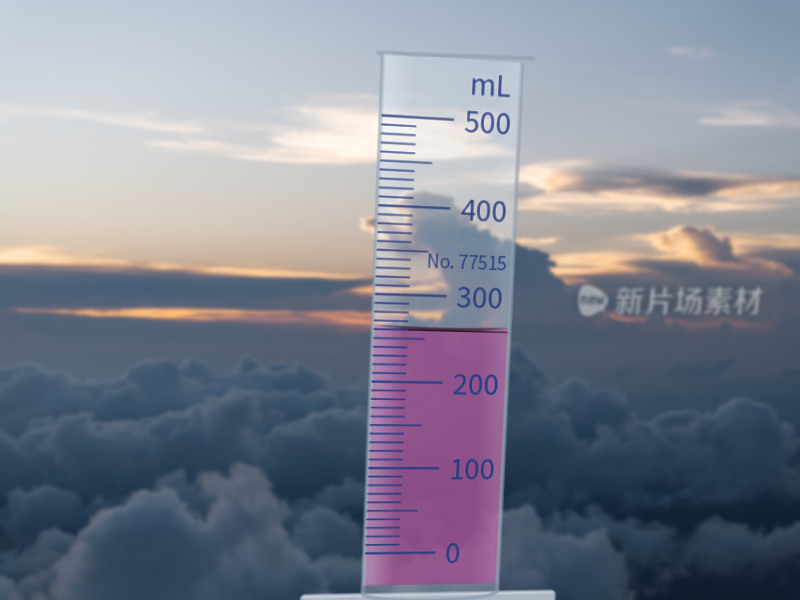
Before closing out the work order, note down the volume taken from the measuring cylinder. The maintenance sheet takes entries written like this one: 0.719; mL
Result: 260; mL
